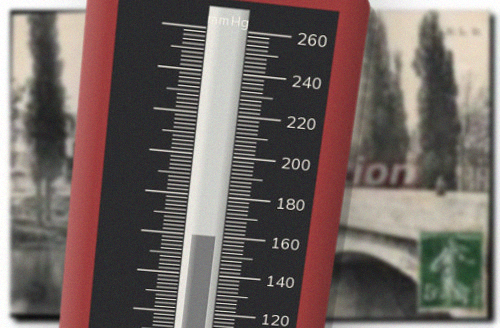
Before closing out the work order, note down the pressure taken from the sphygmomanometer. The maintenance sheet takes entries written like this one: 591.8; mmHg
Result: 160; mmHg
